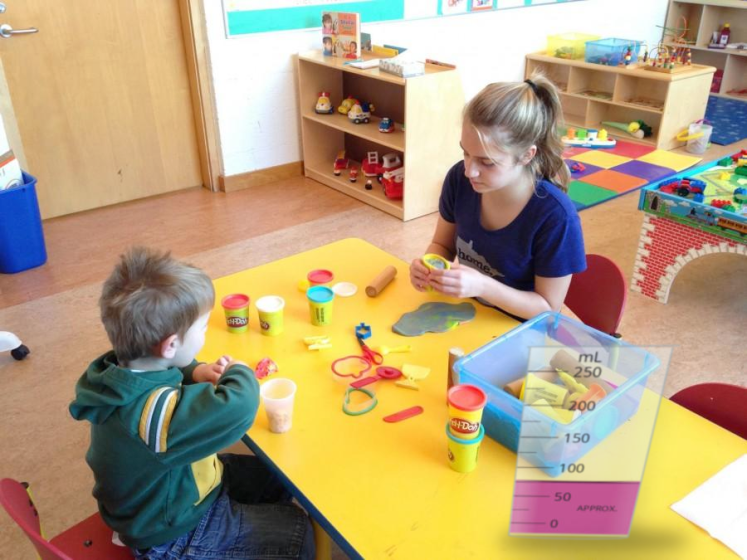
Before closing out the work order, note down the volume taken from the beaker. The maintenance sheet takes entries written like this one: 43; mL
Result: 75; mL
